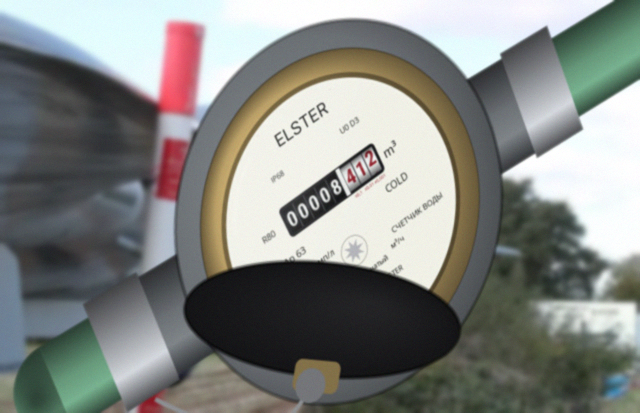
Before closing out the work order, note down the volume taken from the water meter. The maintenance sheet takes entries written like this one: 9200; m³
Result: 8.412; m³
